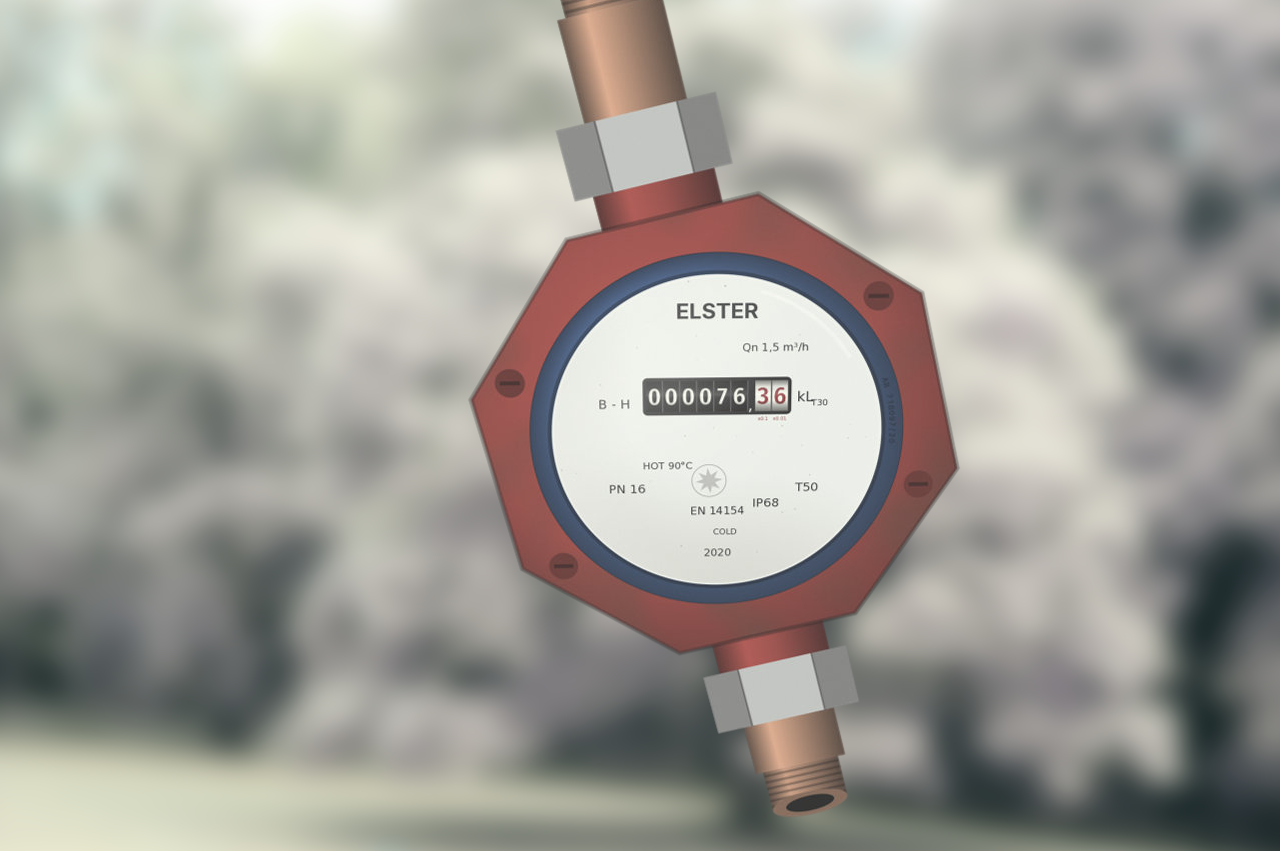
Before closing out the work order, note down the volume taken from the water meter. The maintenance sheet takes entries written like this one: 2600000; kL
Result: 76.36; kL
